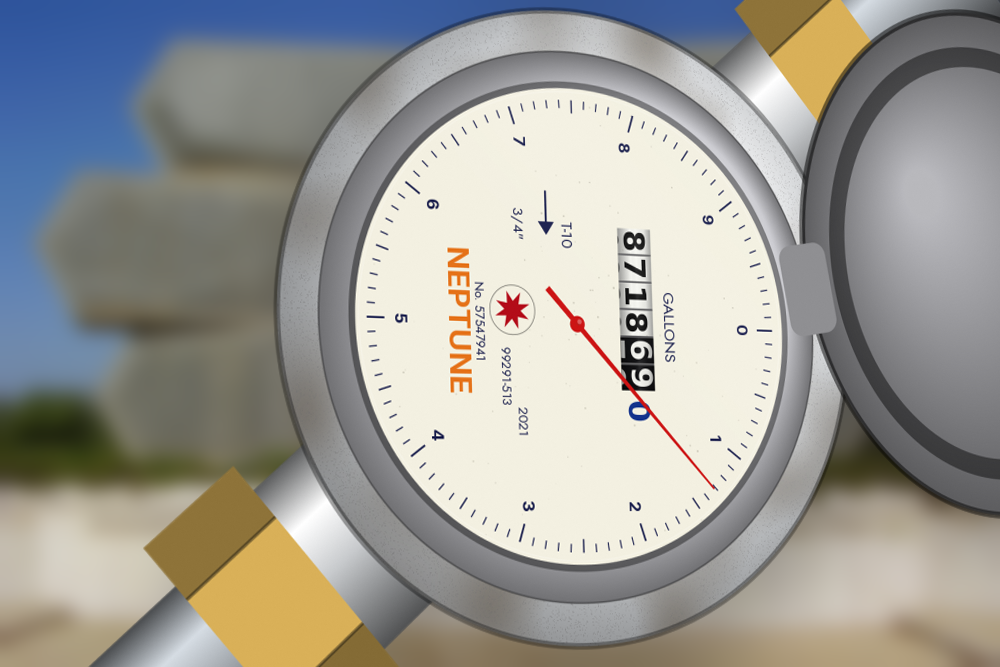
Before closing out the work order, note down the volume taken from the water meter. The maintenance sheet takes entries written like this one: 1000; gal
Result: 8718691.3; gal
